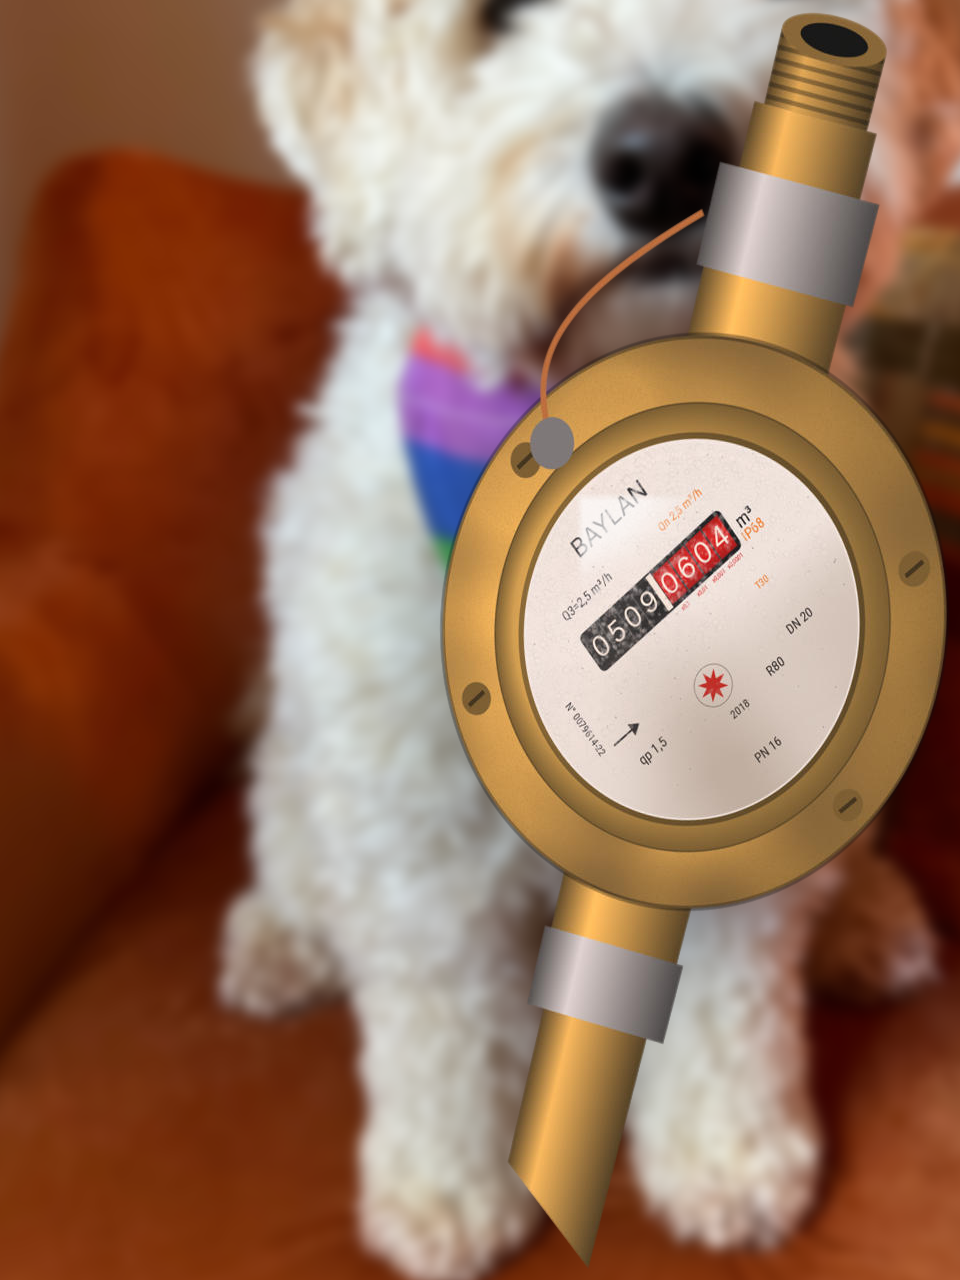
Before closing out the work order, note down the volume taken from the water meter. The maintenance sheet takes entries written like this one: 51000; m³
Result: 509.0604; m³
